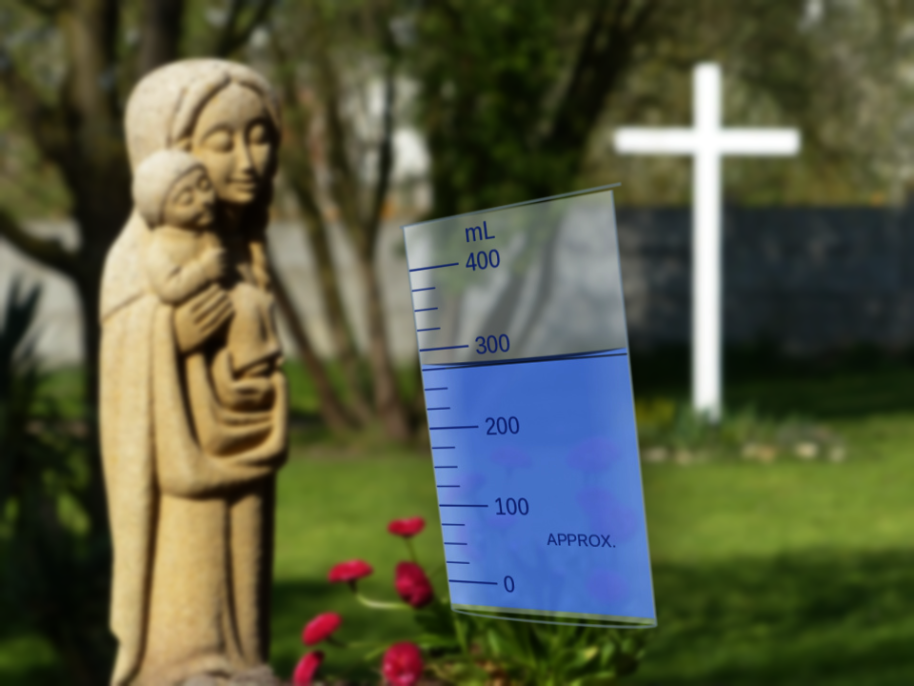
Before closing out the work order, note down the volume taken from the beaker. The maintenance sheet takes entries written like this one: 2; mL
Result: 275; mL
